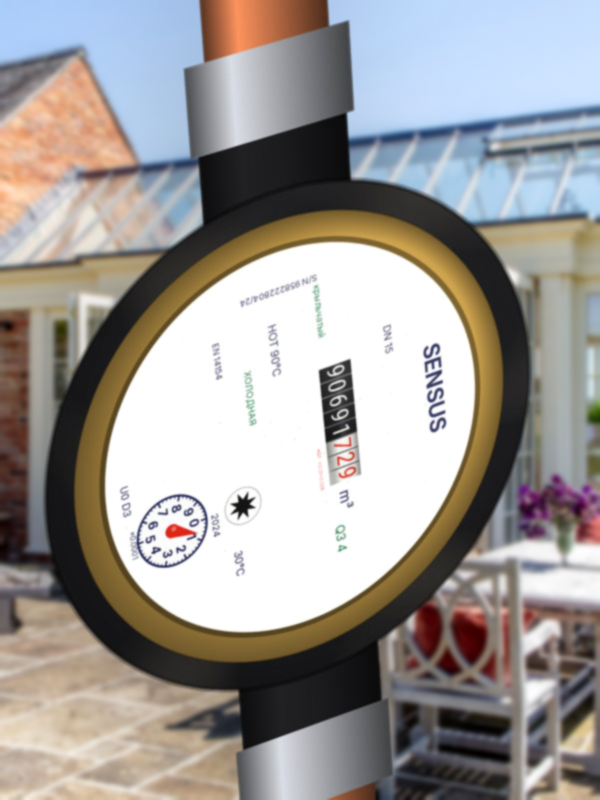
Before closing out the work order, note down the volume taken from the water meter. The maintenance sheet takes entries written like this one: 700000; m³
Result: 90691.7290; m³
